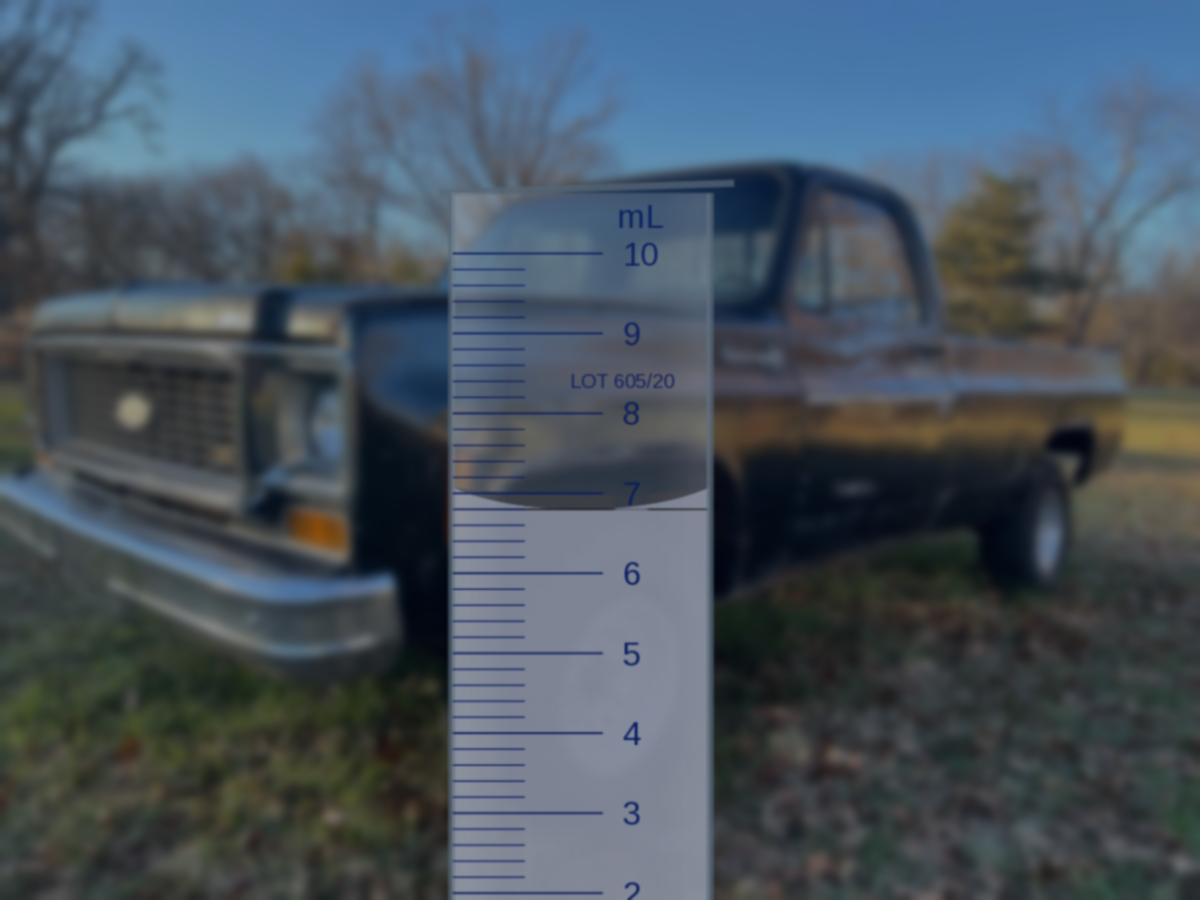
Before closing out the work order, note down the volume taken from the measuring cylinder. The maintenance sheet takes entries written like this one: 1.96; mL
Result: 6.8; mL
